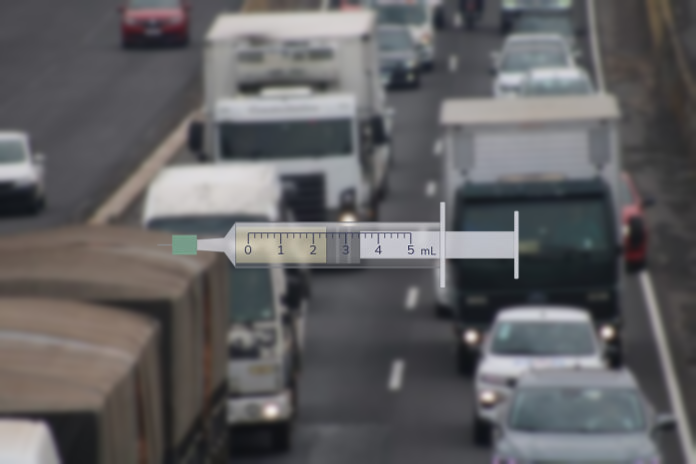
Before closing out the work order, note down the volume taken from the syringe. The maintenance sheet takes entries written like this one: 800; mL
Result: 2.4; mL
